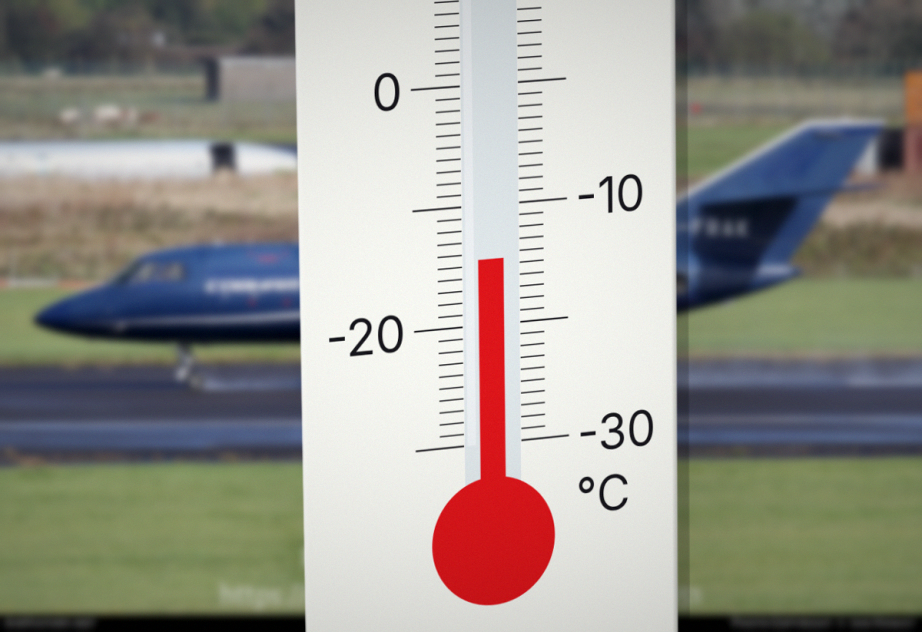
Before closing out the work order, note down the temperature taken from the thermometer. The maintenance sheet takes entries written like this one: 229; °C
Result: -14.5; °C
